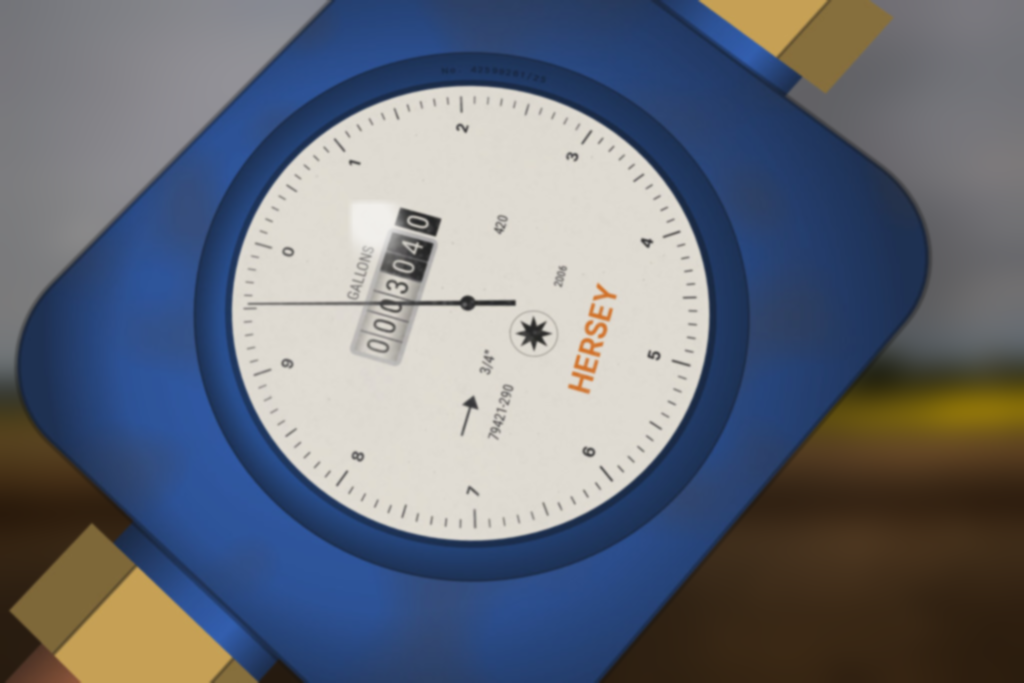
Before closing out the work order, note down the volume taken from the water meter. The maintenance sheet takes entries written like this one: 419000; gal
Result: 3039.5; gal
